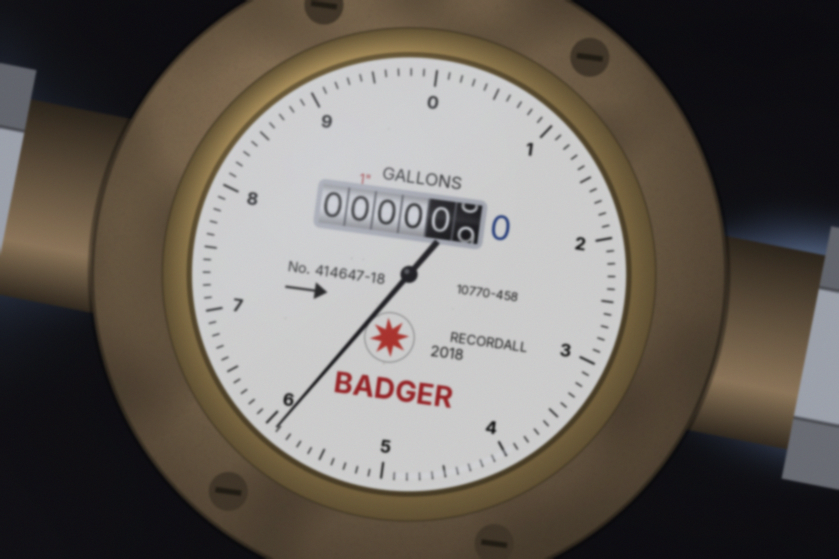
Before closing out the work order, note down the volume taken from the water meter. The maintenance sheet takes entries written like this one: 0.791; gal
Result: 85.9; gal
